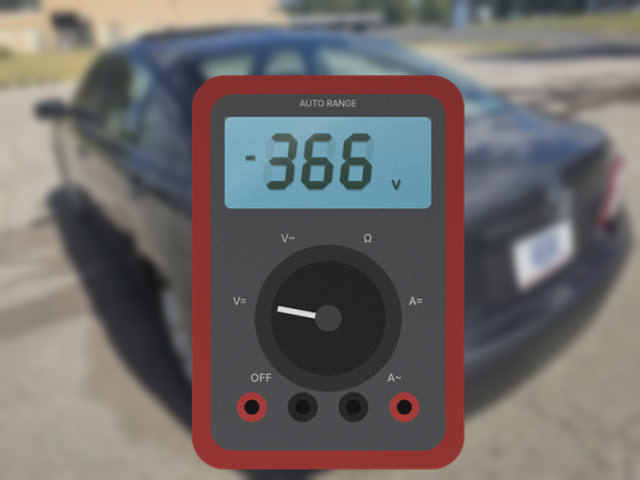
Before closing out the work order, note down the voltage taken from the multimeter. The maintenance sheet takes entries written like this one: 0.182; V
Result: -366; V
